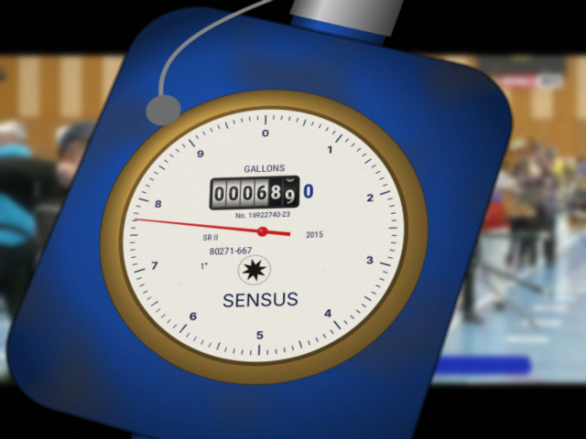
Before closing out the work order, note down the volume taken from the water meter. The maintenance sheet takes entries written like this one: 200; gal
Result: 6887.7; gal
